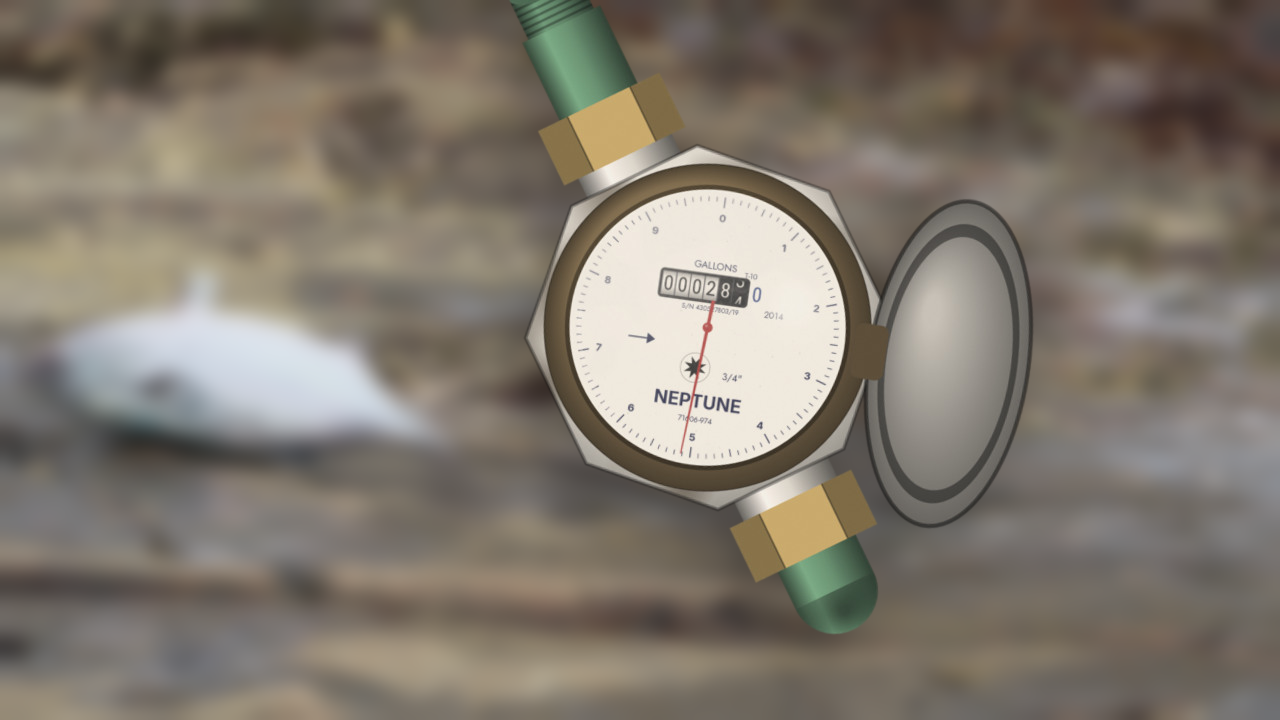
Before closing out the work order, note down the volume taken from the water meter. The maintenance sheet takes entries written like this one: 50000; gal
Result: 2835.1; gal
